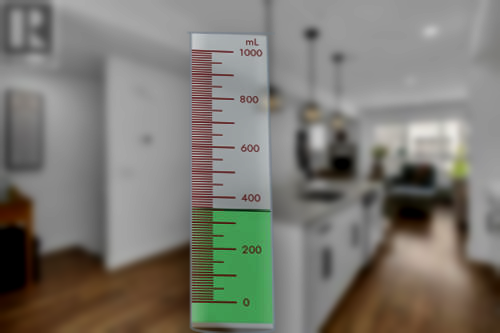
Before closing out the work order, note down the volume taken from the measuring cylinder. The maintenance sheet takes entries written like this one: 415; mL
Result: 350; mL
